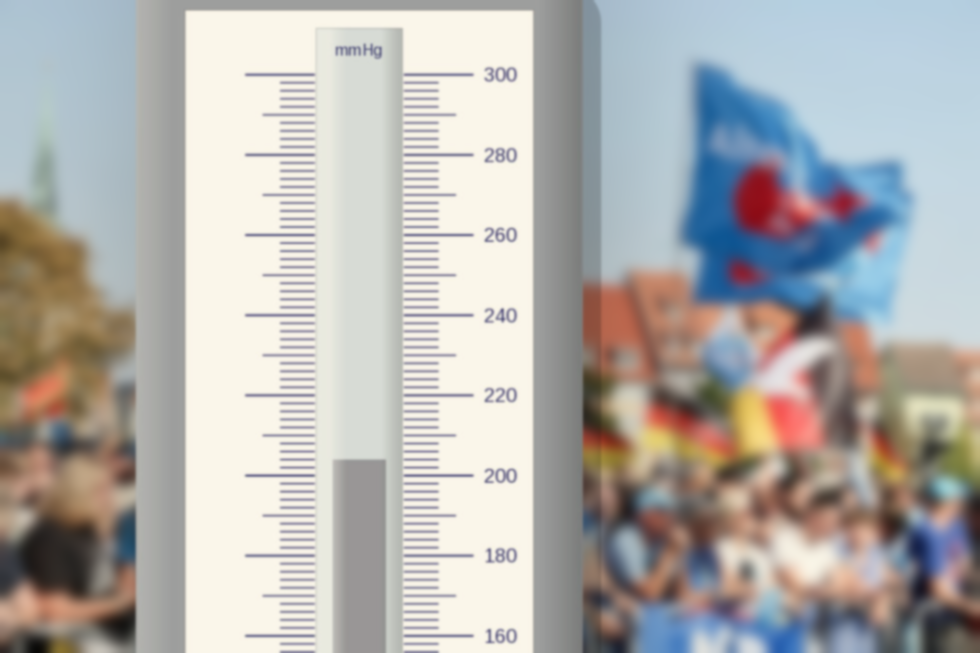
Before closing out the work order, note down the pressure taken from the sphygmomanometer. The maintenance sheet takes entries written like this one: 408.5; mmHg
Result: 204; mmHg
